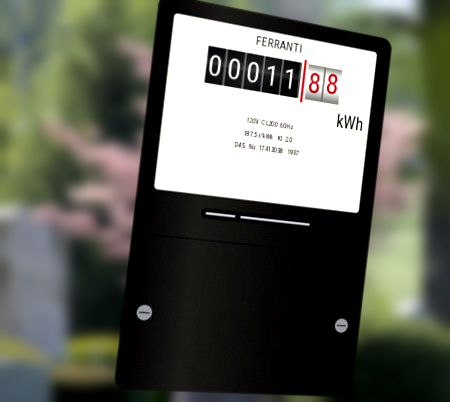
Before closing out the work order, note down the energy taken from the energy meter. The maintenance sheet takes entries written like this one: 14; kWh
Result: 11.88; kWh
